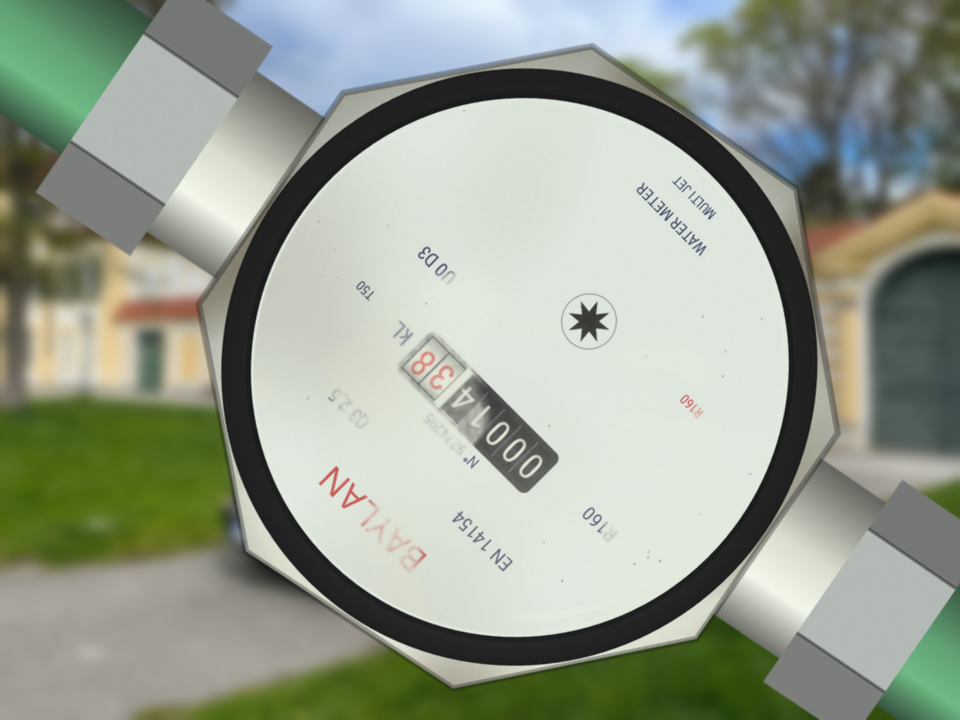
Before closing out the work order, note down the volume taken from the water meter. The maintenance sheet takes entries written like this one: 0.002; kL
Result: 14.38; kL
